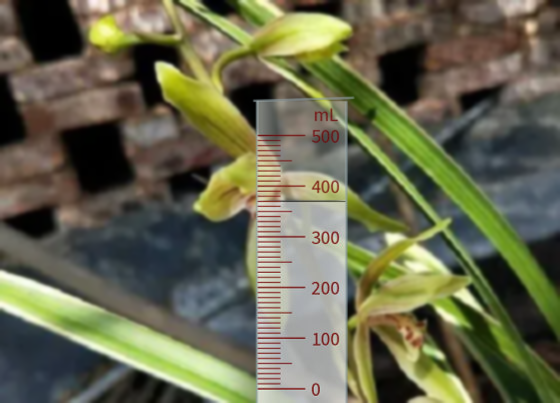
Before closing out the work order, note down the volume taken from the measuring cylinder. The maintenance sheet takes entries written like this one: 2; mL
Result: 370; mL
